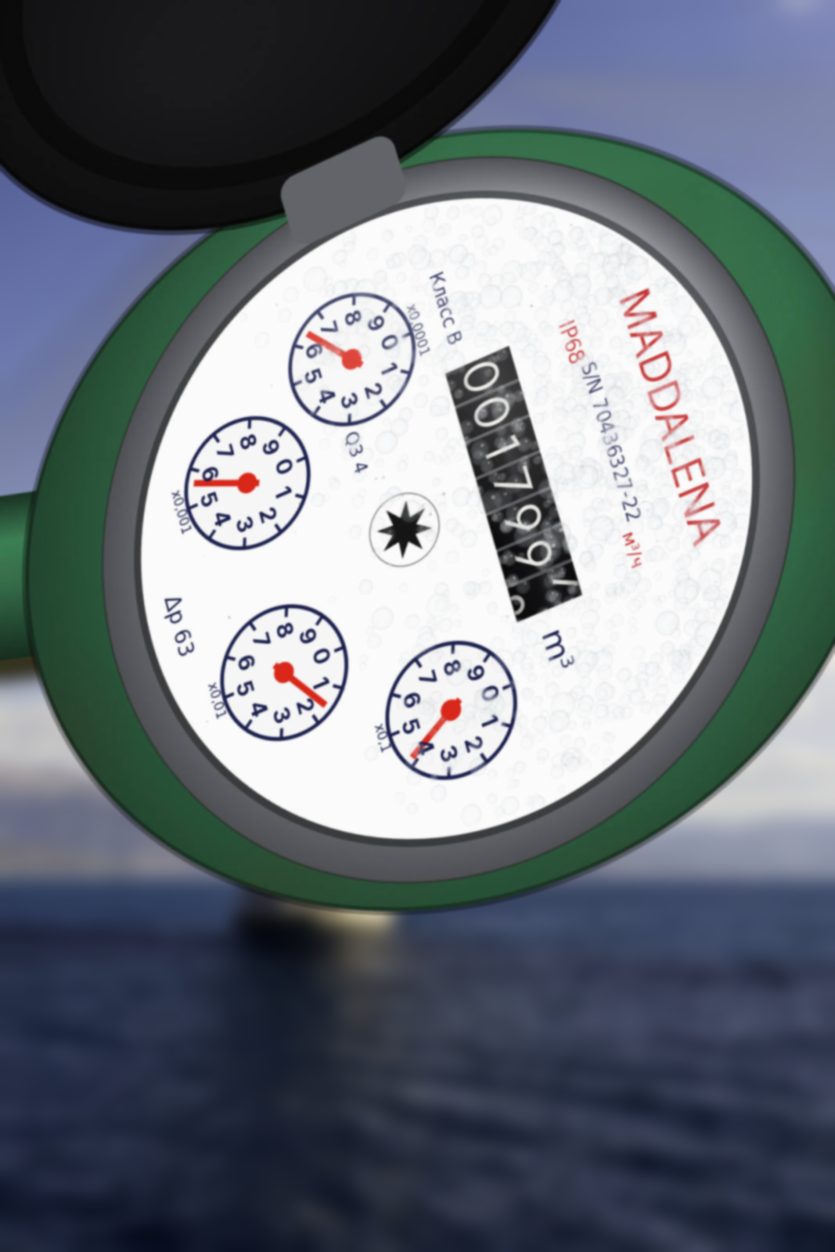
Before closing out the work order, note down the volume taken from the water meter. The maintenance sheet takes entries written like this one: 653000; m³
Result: 17997.4156; m³
